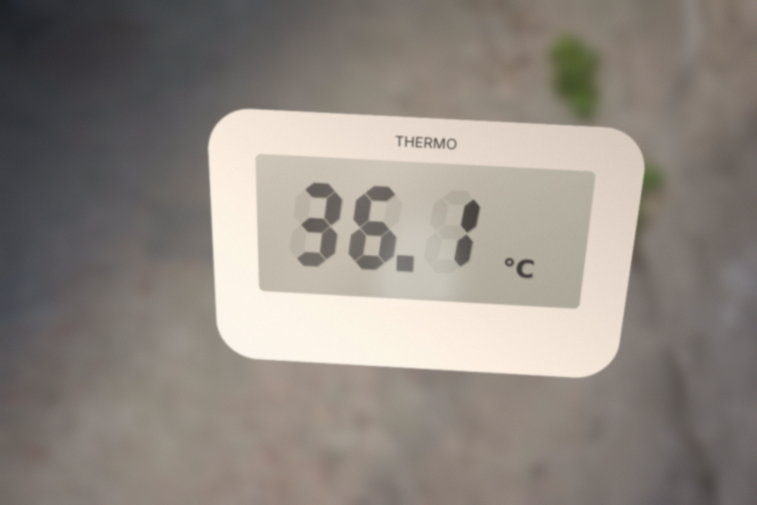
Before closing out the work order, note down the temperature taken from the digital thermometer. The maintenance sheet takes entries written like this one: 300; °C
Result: 36.1; °C
